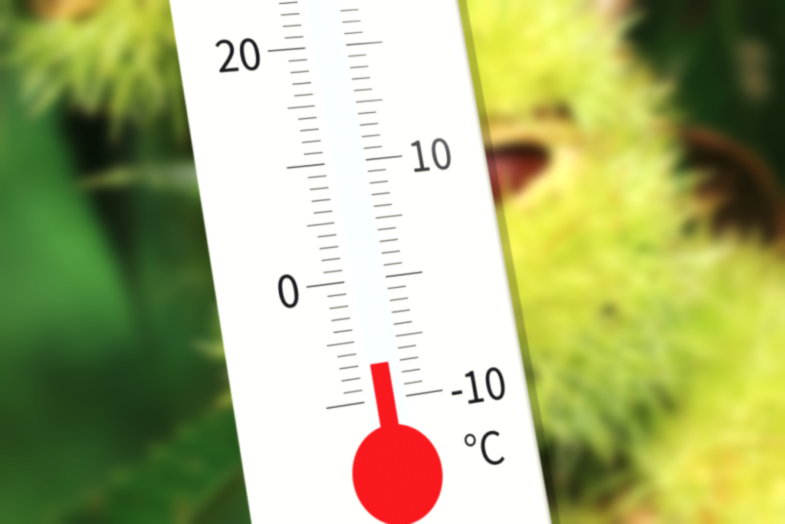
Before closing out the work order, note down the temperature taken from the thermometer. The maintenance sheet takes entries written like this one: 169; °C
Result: -7; °C
